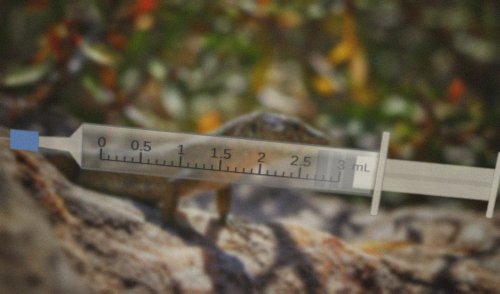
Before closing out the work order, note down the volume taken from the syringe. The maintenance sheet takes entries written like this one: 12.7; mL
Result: 2.7; mL
